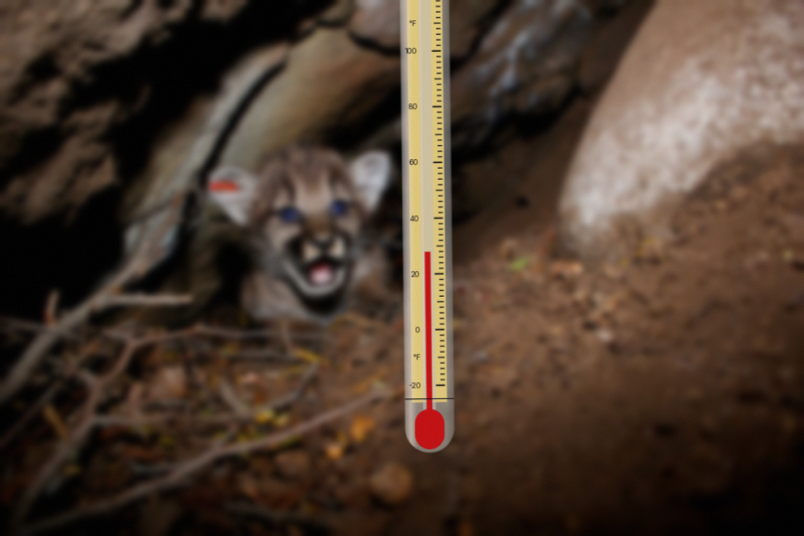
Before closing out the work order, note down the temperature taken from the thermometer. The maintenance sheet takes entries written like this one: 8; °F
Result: 28; °F
